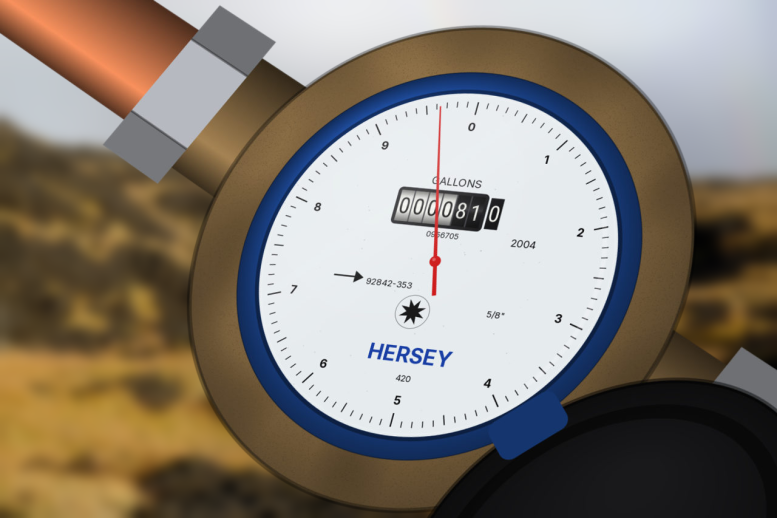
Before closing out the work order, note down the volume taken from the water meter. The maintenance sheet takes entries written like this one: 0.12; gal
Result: 809.6; gal
